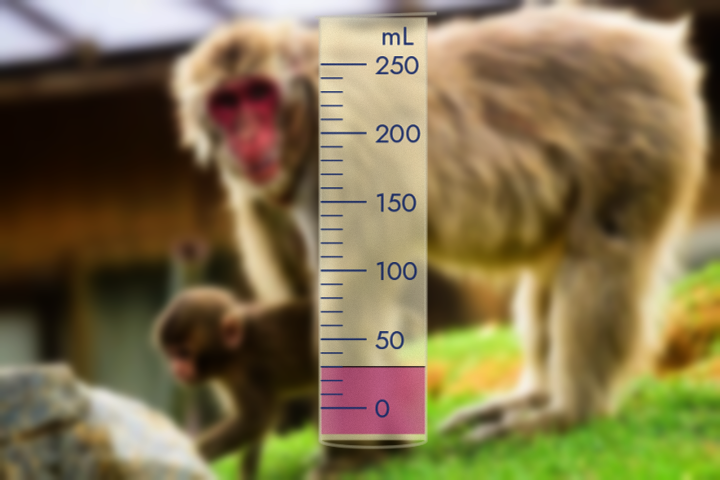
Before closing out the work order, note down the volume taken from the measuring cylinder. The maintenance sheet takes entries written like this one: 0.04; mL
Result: 30; mL
